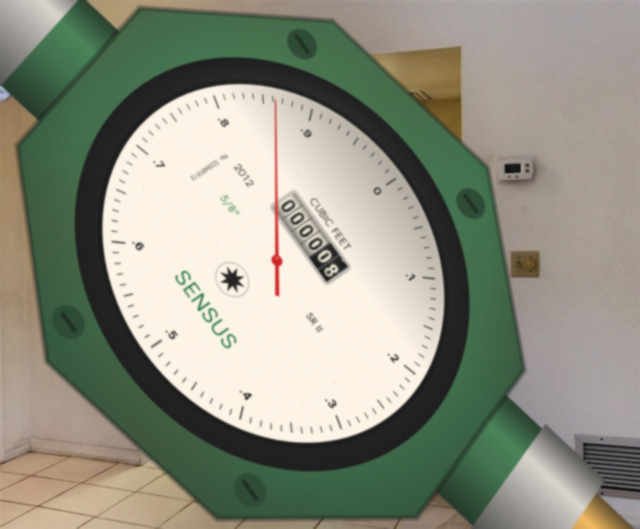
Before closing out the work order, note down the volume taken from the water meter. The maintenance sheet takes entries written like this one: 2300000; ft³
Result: 7.86; ft³
